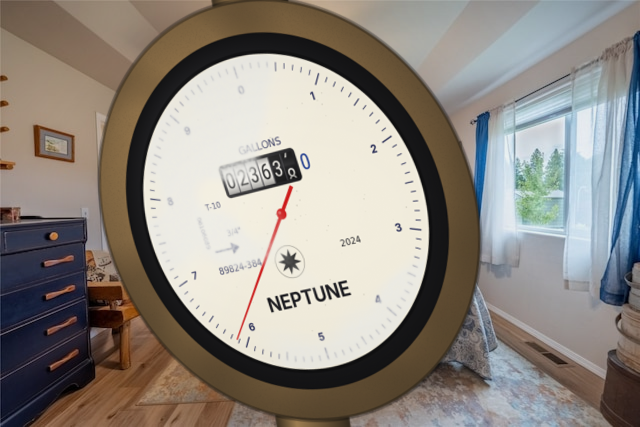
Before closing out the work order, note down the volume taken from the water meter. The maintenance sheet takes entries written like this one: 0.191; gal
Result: 236376.1; gal
